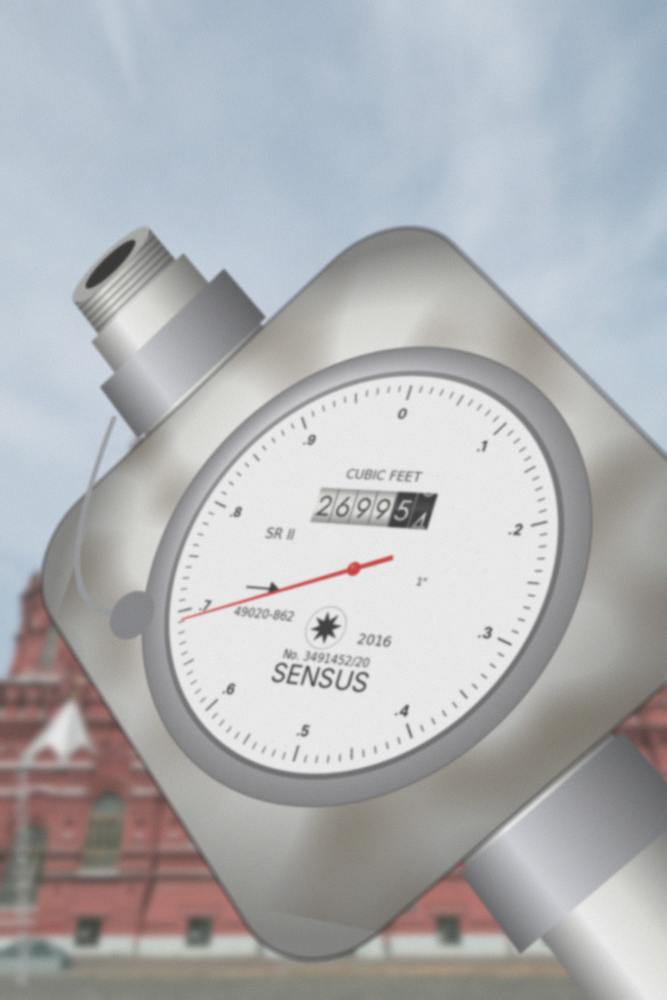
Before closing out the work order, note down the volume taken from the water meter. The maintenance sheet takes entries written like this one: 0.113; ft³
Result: 269953.69; ft³
